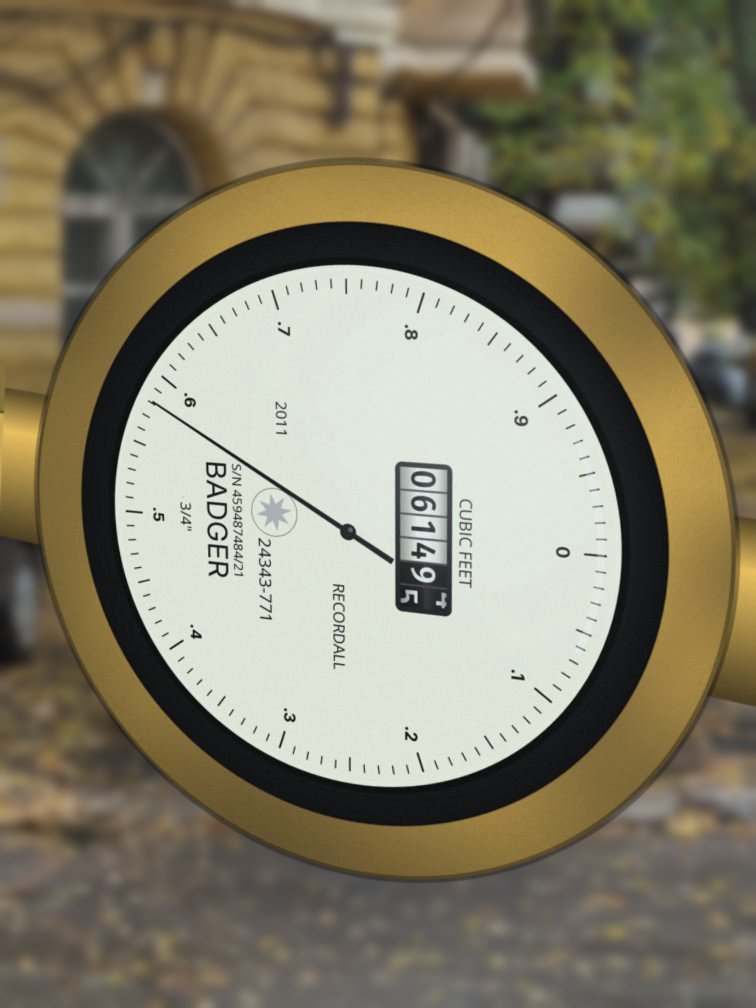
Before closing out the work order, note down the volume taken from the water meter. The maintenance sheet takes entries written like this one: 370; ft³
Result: 61494.58; ft³
